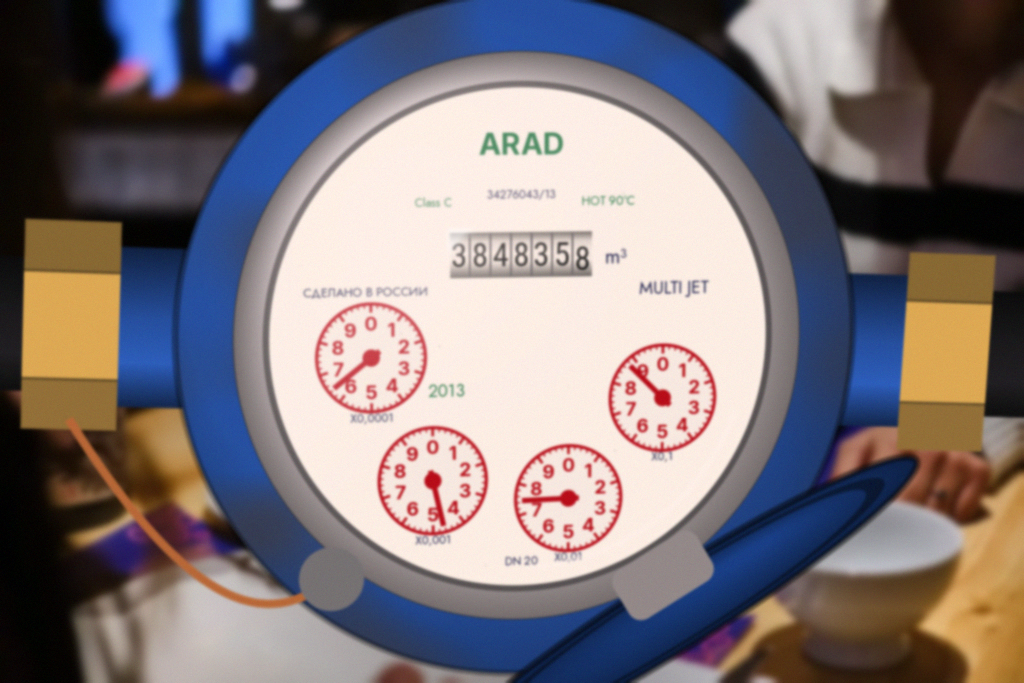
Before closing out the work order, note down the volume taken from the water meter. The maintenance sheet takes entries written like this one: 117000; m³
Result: 3848357.8746; m³
